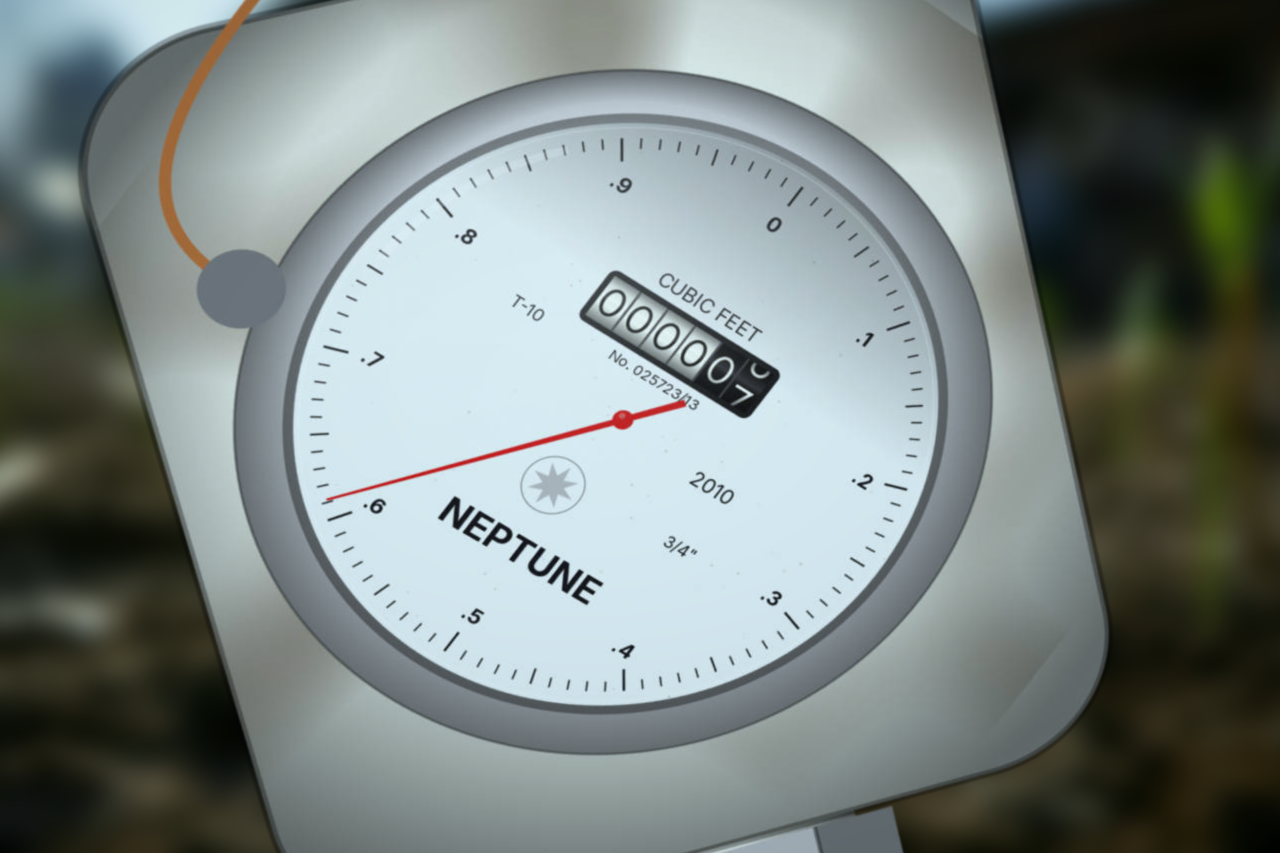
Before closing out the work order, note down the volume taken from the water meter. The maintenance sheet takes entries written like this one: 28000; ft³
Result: 6.61; ft³
